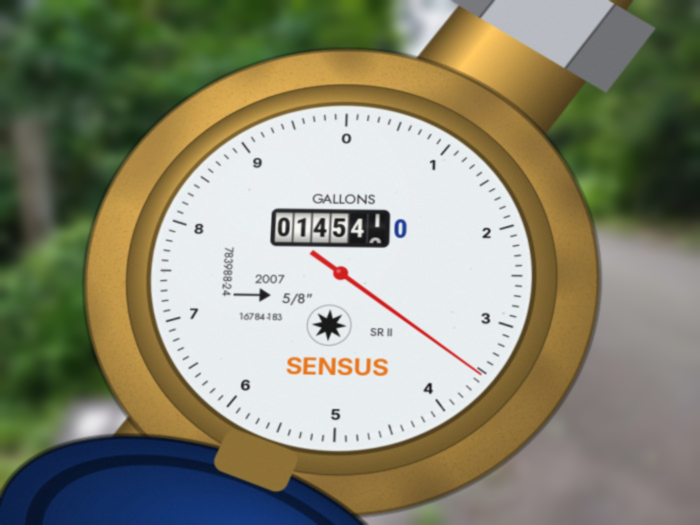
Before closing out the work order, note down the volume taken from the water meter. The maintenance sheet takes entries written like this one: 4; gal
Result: 145413.5; gal
